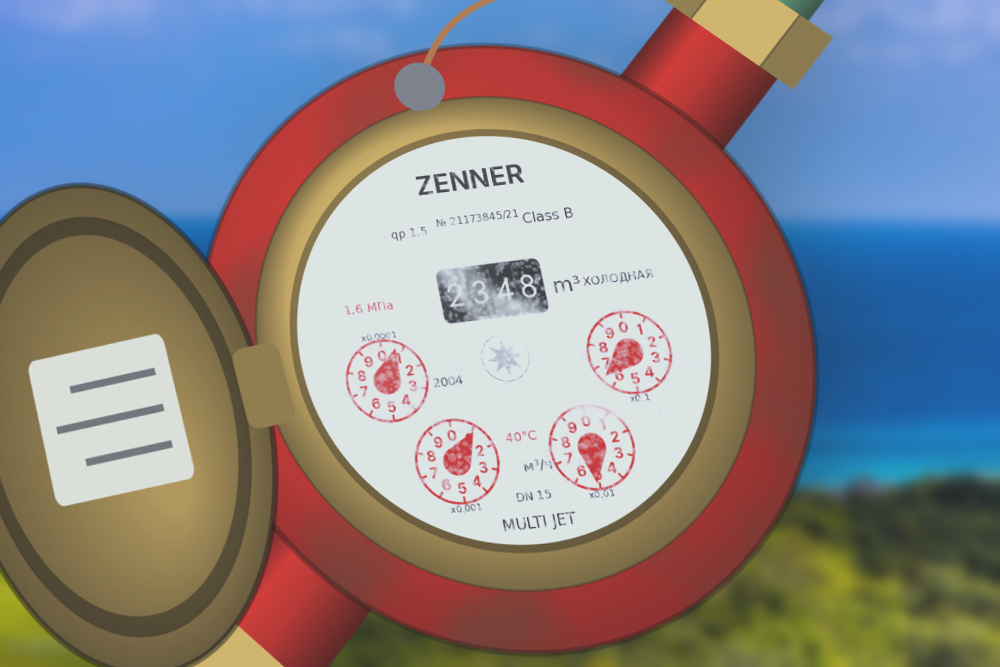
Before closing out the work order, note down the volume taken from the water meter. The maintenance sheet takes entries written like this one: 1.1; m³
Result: 2348.6510; m³
